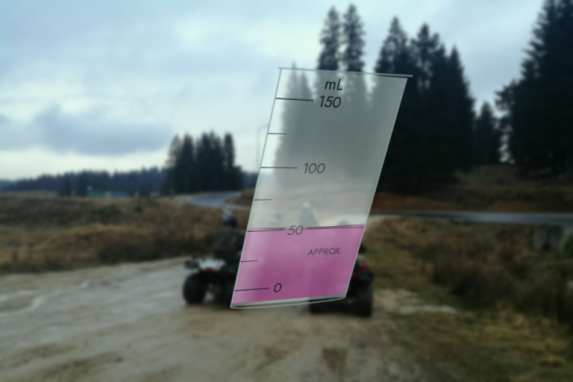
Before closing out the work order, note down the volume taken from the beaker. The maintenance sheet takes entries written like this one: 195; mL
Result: 50; mL
